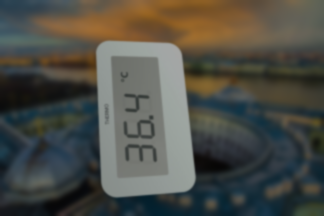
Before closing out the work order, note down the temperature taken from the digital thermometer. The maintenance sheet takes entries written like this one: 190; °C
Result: 36.4; °C
